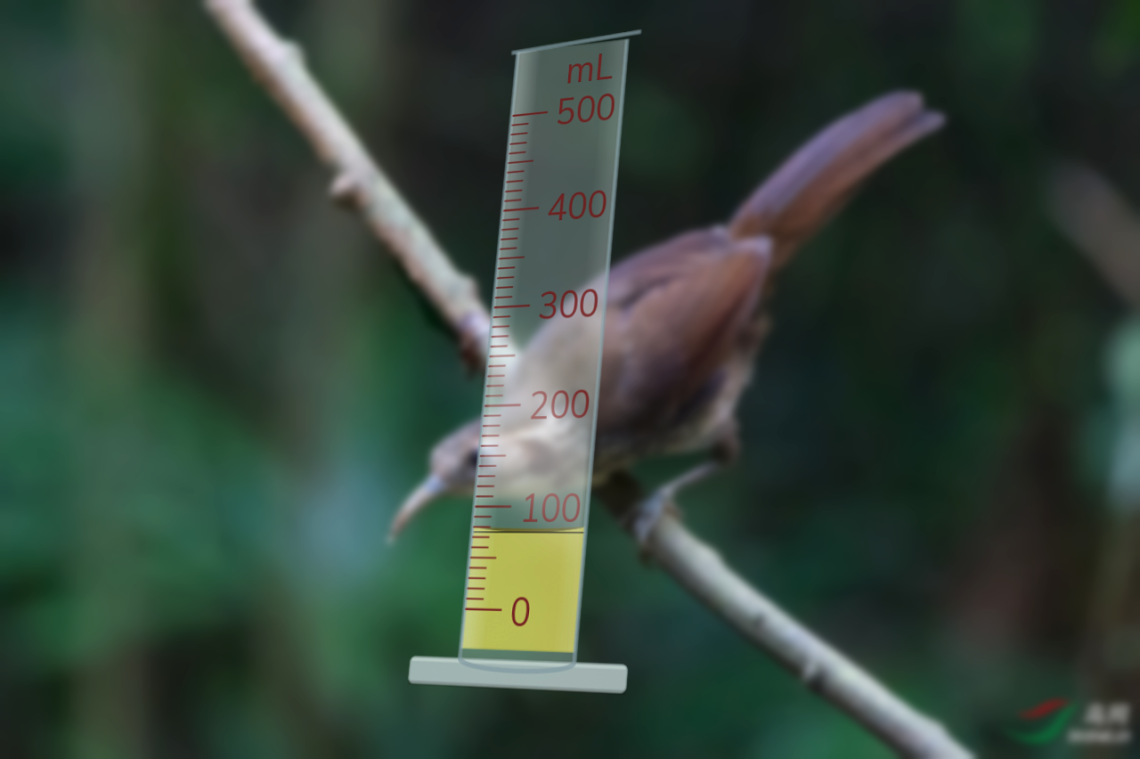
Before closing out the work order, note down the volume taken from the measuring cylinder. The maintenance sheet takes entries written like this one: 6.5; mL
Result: 75; mL
